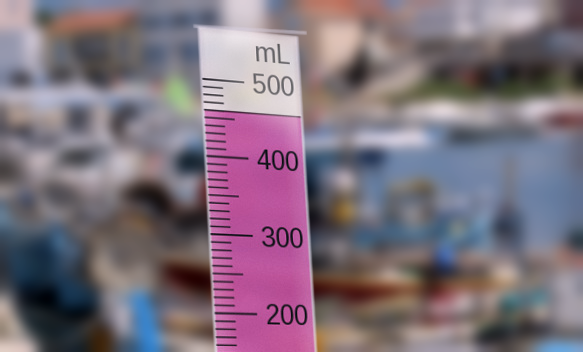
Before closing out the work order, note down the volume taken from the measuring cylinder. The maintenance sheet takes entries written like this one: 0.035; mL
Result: 460; mL
